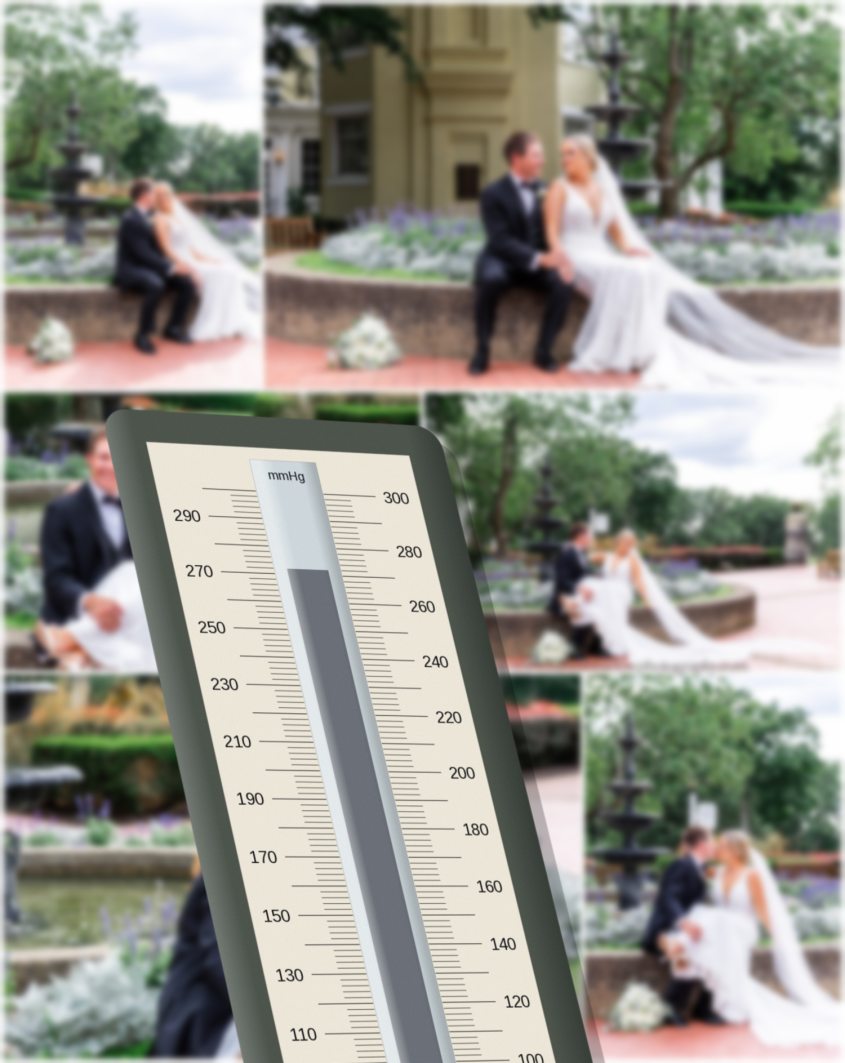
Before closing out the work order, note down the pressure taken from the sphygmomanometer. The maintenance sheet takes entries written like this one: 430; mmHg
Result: 272; mmHg
